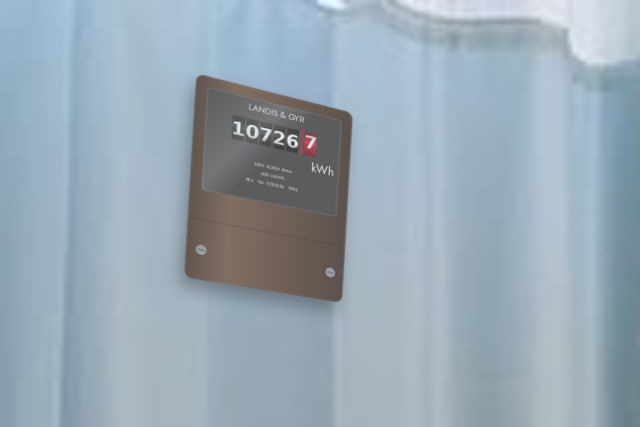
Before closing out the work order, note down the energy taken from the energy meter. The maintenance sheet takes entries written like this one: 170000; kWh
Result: 10726.7; kWh
